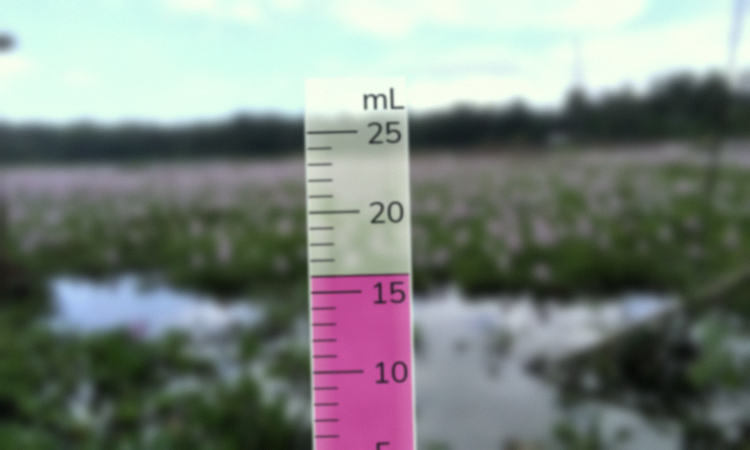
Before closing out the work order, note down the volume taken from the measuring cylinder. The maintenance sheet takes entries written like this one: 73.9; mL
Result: 16; mL
